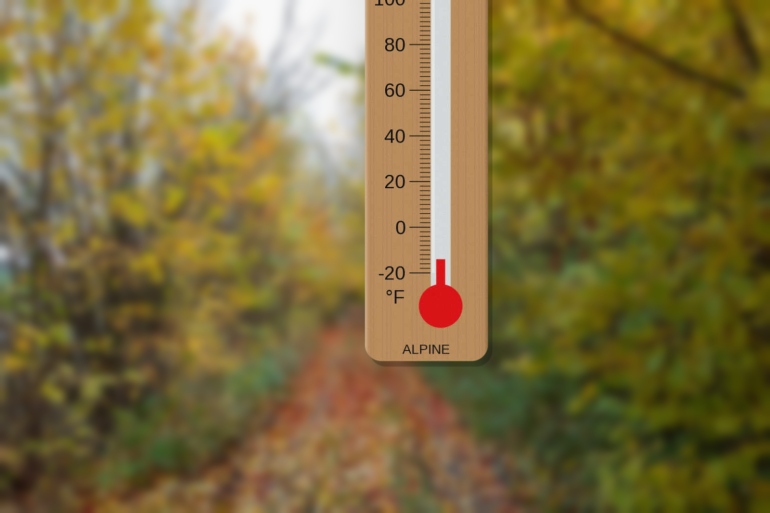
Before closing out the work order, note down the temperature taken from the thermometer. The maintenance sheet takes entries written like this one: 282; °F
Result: -14; °F
